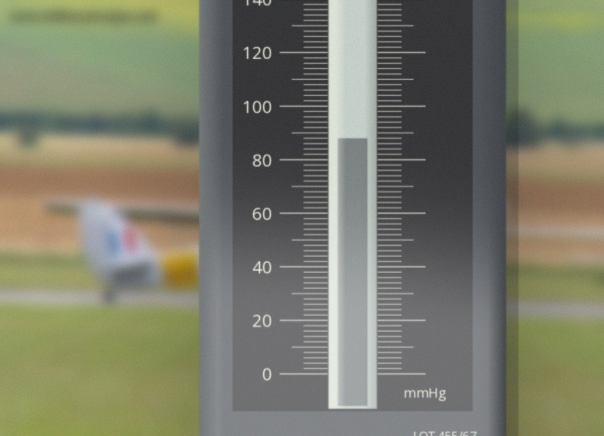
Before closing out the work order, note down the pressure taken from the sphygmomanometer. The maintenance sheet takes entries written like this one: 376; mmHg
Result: 88; mmHg
